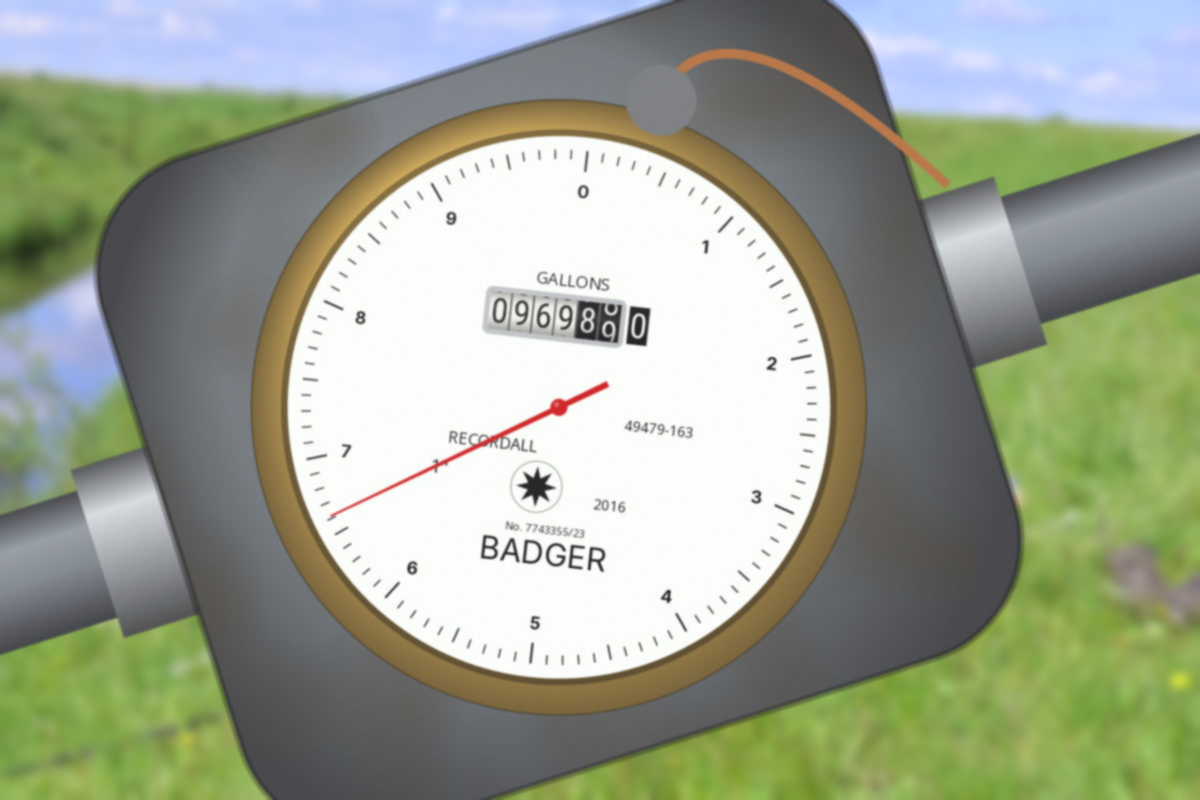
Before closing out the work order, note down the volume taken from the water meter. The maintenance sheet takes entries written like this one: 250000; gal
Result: 969886.6; gal
